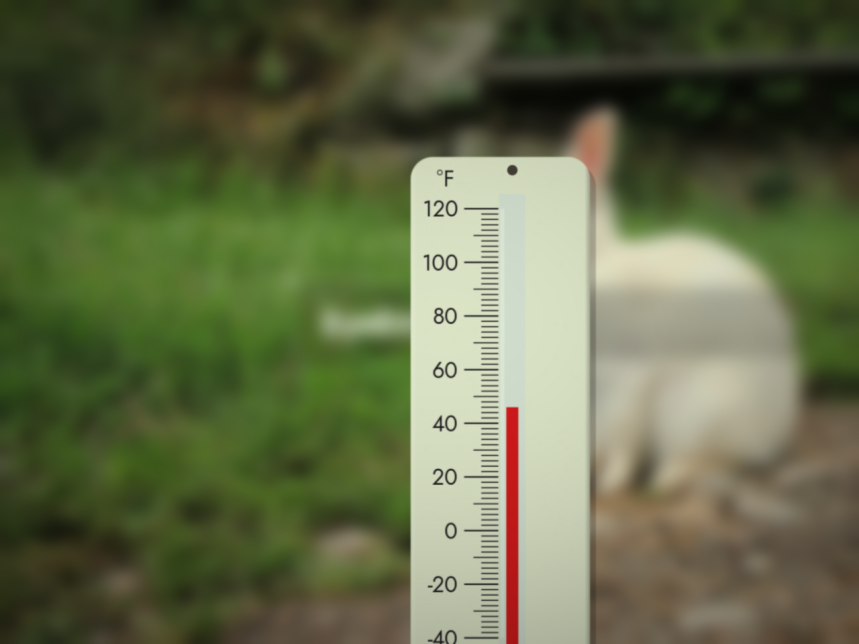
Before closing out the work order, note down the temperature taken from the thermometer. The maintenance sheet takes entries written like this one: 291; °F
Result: 46; °F
